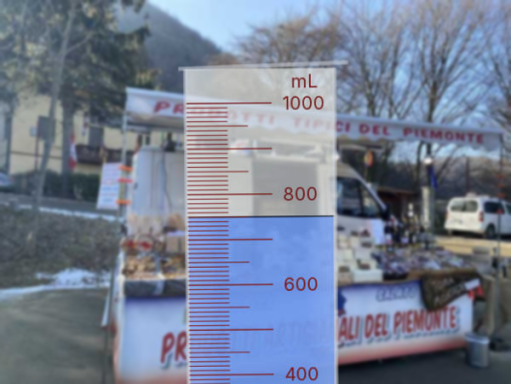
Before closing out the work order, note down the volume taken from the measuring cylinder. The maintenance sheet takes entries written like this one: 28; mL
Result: 750; mL
